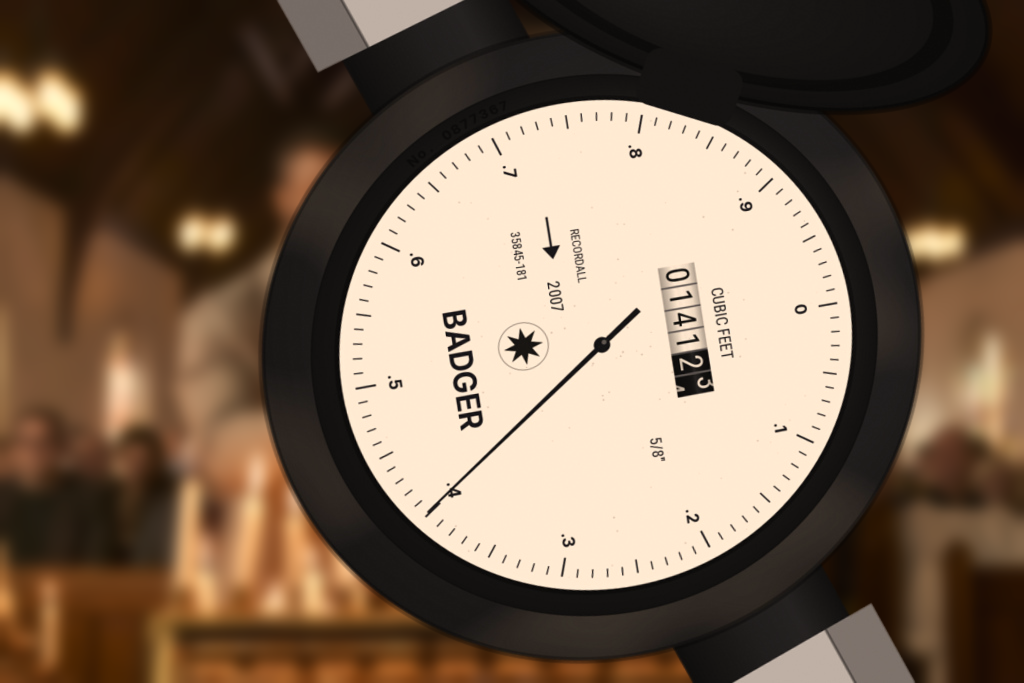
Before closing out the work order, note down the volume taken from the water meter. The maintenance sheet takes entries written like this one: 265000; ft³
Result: 14123.40; ft³
